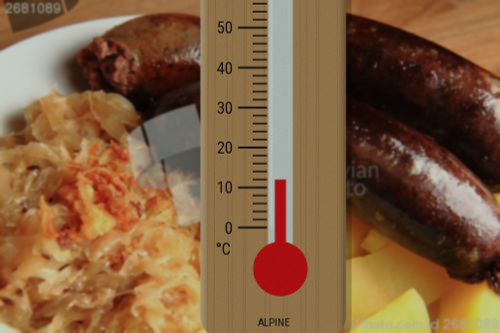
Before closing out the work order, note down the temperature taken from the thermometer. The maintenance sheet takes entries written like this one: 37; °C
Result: 12; °C
